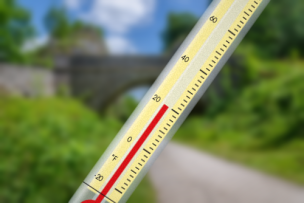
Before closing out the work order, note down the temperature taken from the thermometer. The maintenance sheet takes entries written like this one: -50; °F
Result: 20; °F
